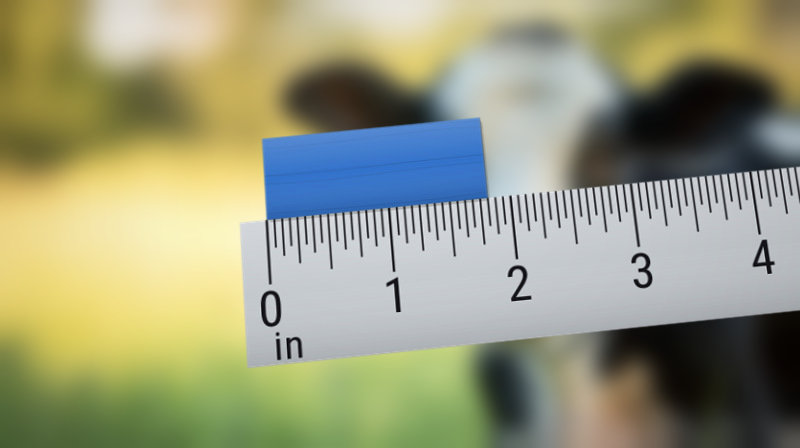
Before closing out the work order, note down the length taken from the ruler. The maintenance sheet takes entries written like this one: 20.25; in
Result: 1.8125; in
